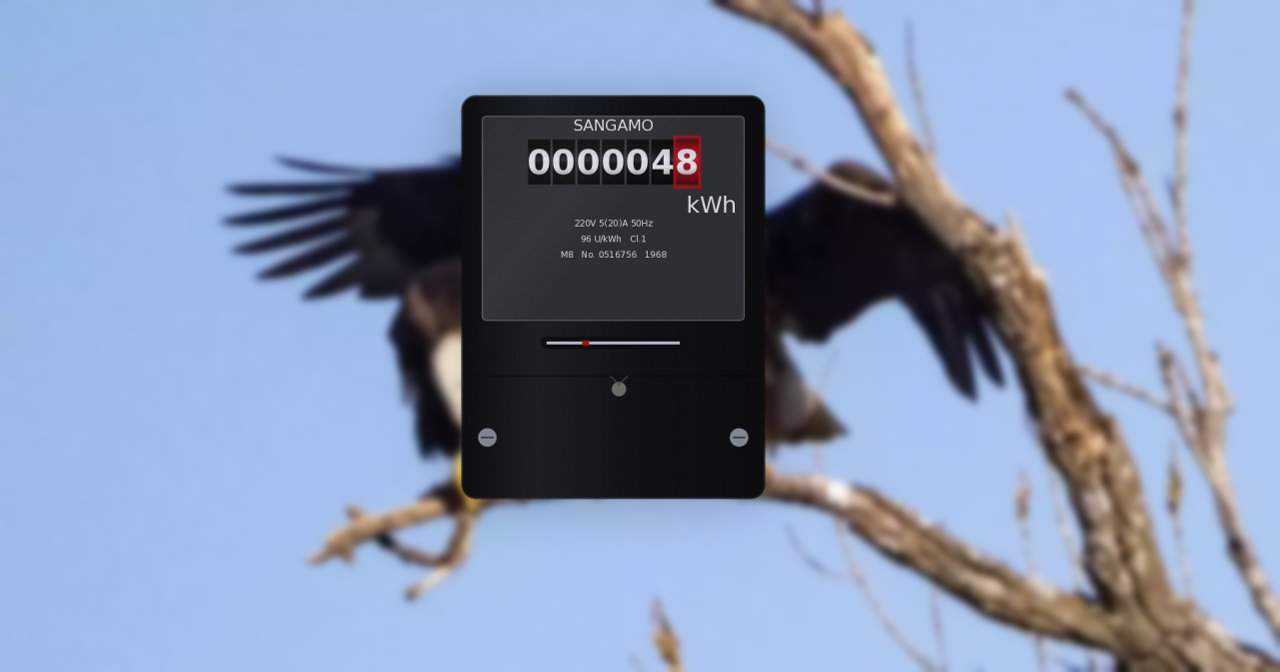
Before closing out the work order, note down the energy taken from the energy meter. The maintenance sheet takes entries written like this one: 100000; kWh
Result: 4.8; kWh
